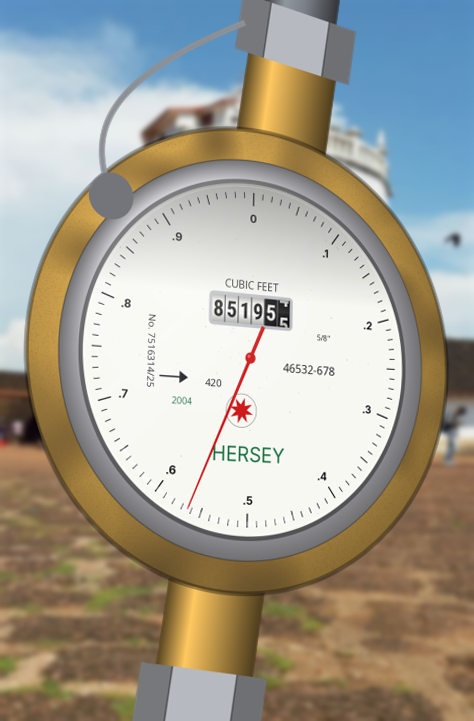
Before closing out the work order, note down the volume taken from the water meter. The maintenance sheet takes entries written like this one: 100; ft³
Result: 851954.56; ft³
